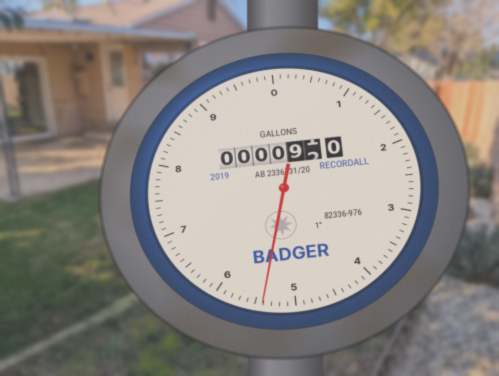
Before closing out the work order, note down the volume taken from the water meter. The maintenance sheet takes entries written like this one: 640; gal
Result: 915.4; gal
